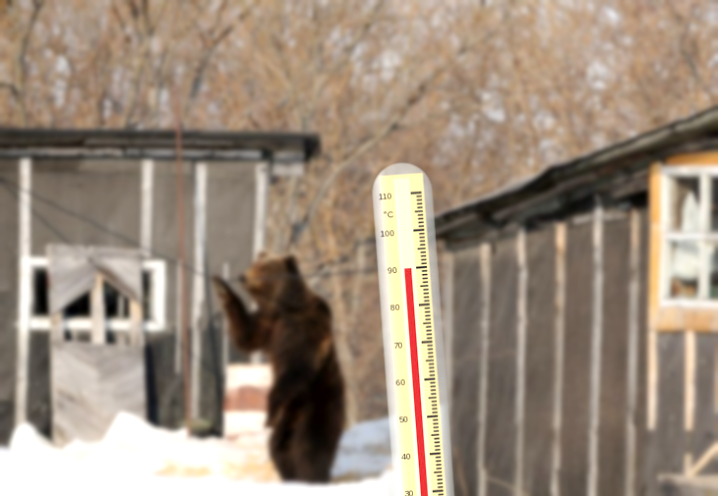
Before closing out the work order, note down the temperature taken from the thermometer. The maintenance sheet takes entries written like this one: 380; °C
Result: 90; °C
